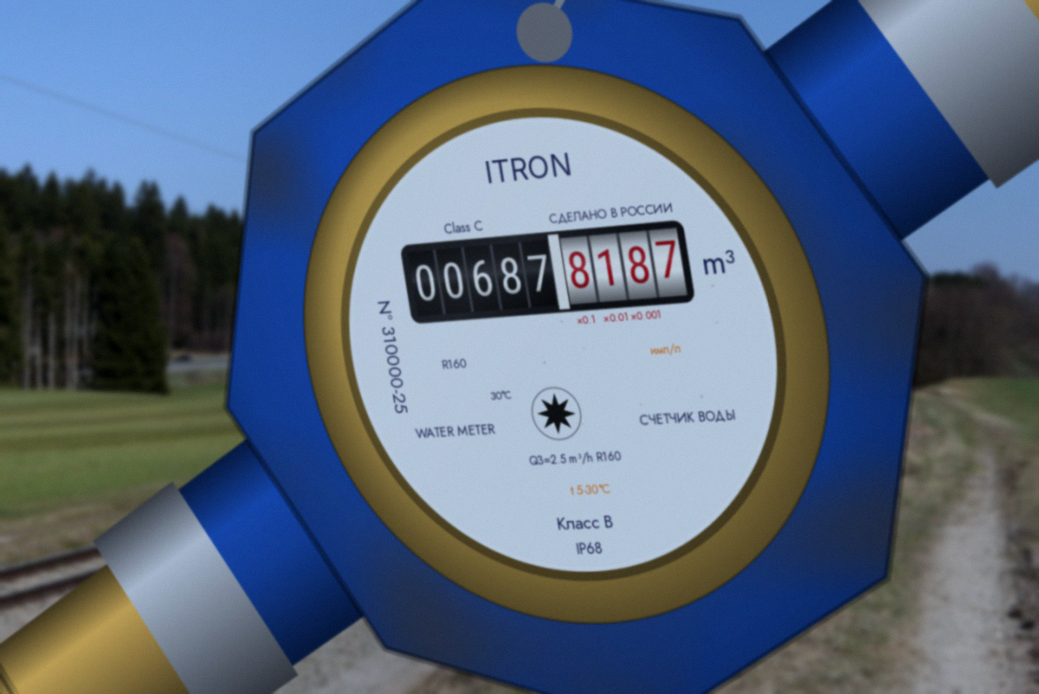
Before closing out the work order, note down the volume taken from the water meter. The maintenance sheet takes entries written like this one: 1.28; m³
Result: 687.8187; m³
